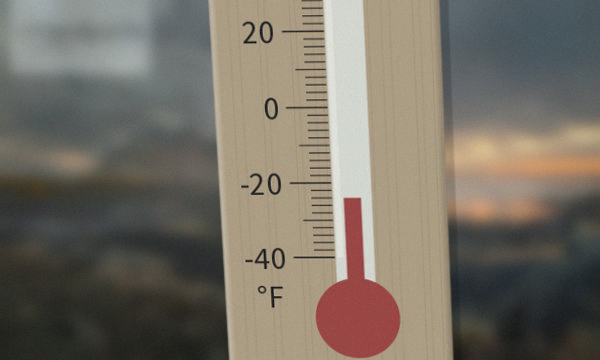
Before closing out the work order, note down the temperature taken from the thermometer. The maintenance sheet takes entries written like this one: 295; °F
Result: -24; °F
